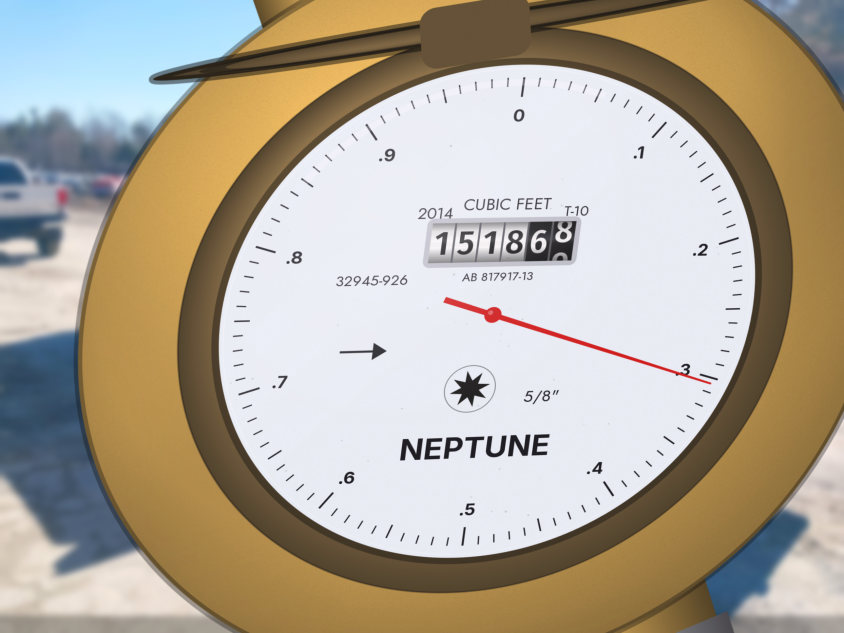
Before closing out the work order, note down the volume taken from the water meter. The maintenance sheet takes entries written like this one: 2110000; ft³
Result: 151868.30; ft³
